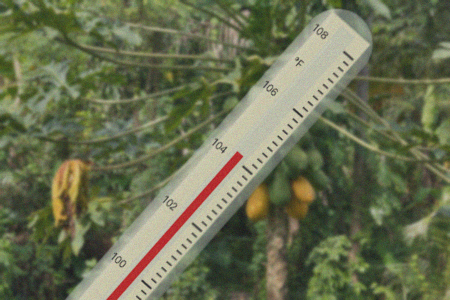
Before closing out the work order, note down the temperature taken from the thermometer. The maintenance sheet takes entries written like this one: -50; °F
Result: 104.2; °F
